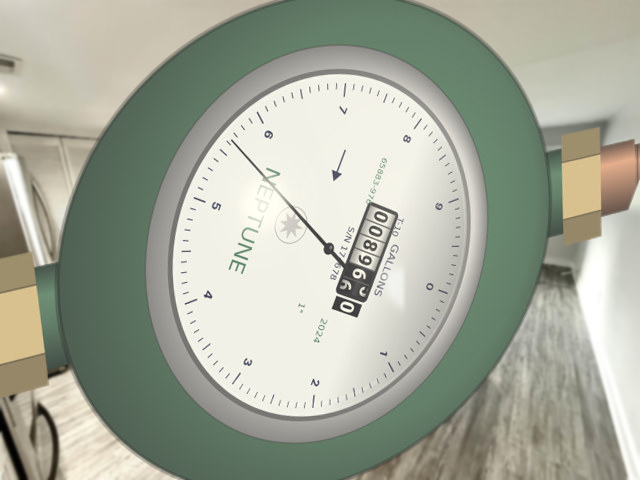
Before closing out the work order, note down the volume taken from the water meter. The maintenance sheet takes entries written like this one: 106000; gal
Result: 89655.6; gal
